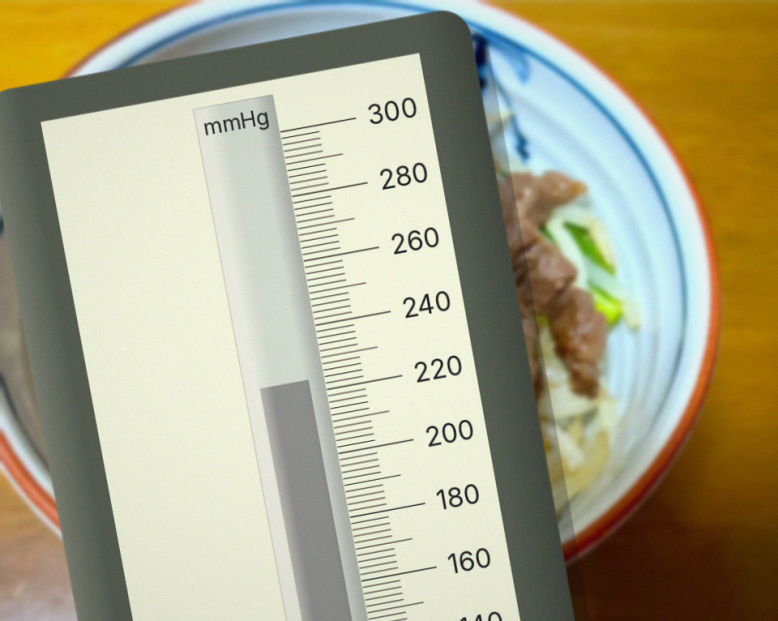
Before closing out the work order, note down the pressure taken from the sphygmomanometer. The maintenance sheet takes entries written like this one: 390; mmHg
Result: 224; mmHg
